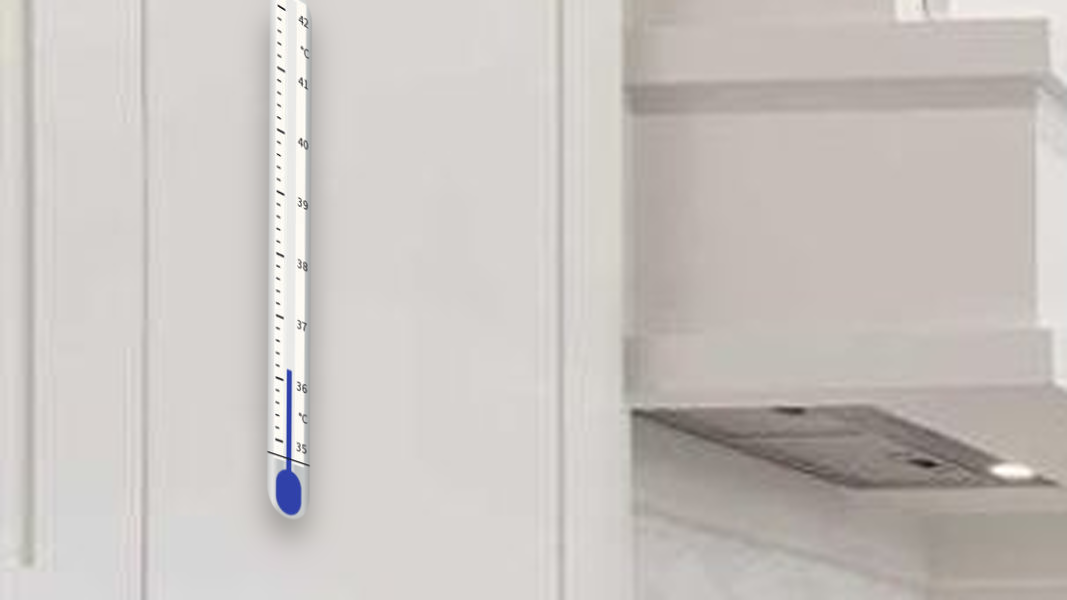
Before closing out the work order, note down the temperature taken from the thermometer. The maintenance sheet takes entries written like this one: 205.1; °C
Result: 36.2; °C
